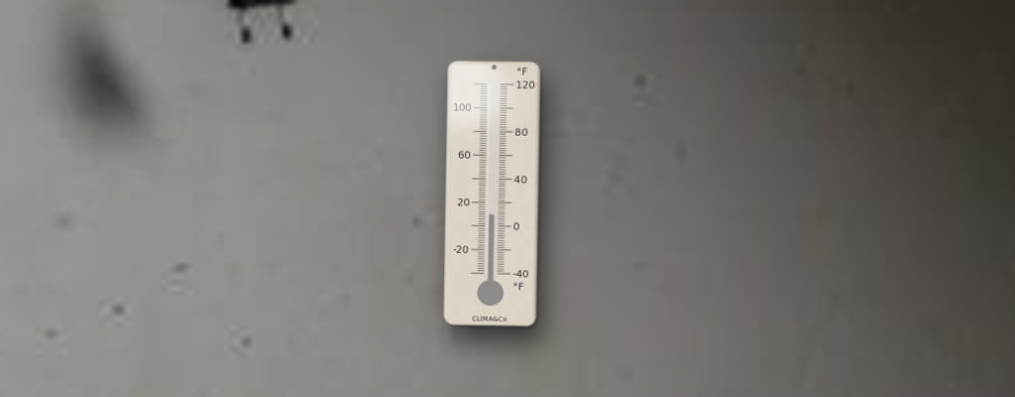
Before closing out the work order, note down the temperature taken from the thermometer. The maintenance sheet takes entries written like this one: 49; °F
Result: 10; °F
